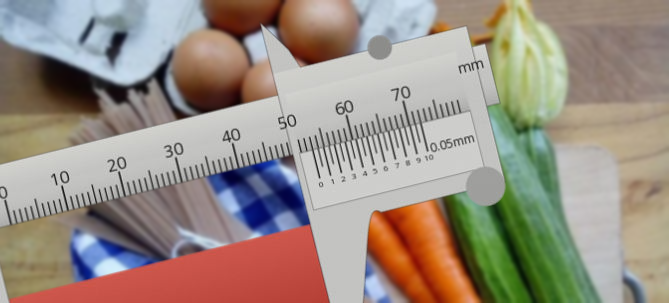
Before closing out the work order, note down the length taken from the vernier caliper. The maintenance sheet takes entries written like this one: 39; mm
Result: 53.0; mm
